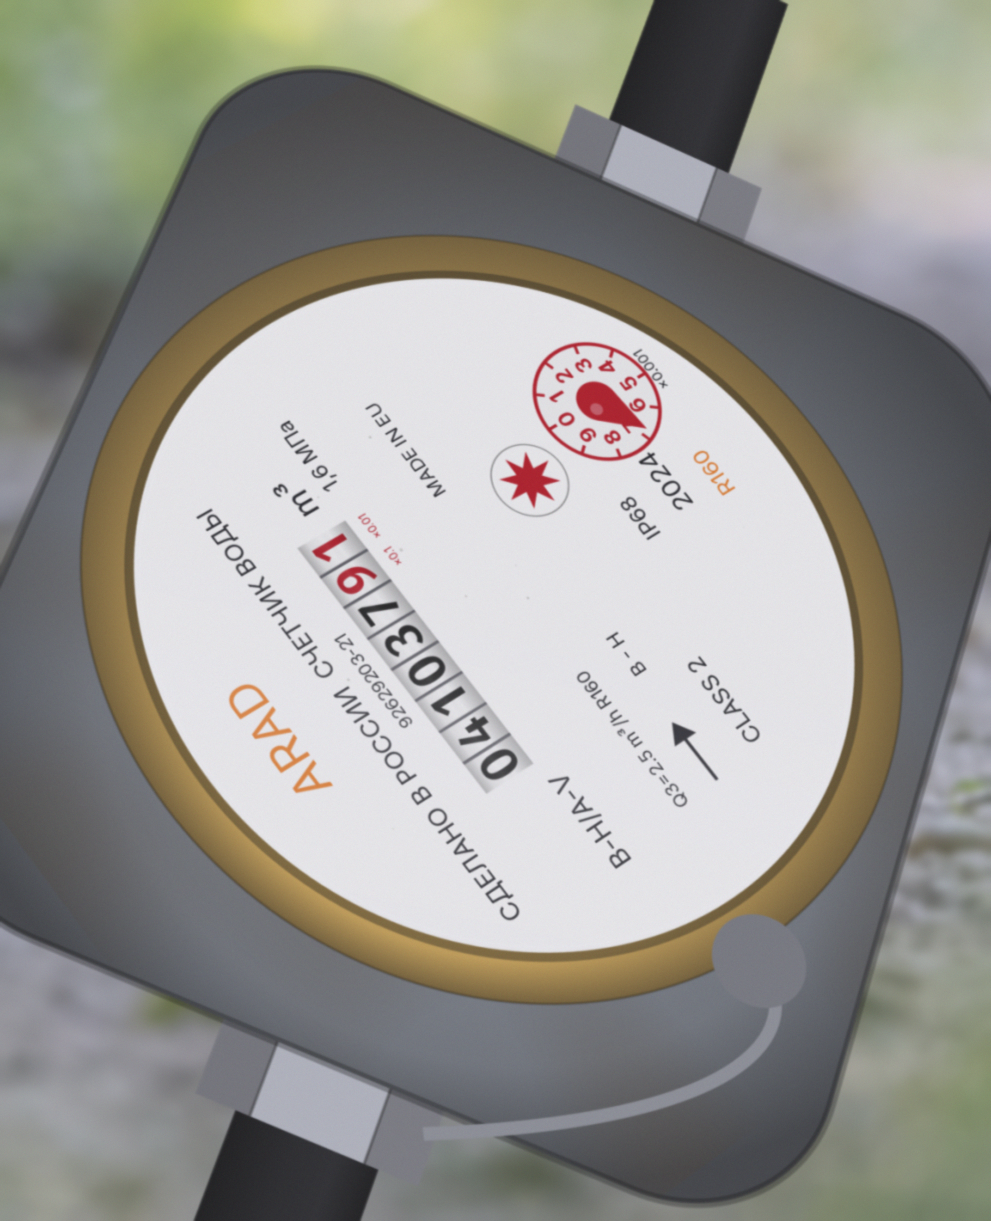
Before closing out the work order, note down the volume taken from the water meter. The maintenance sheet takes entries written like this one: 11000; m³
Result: 41037.916; m³
